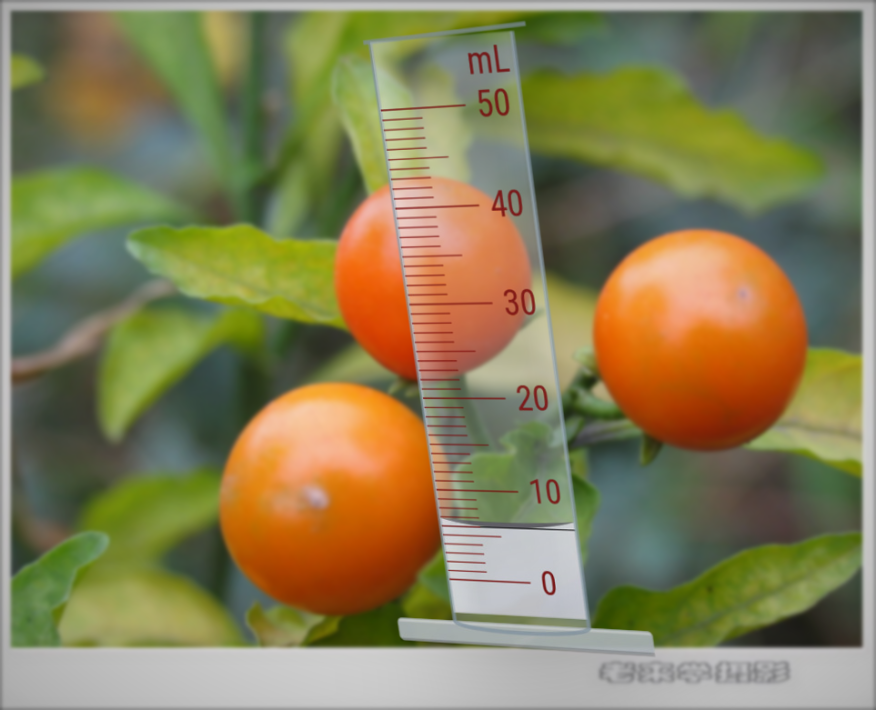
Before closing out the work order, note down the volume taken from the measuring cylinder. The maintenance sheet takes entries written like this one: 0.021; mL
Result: 6; mL
